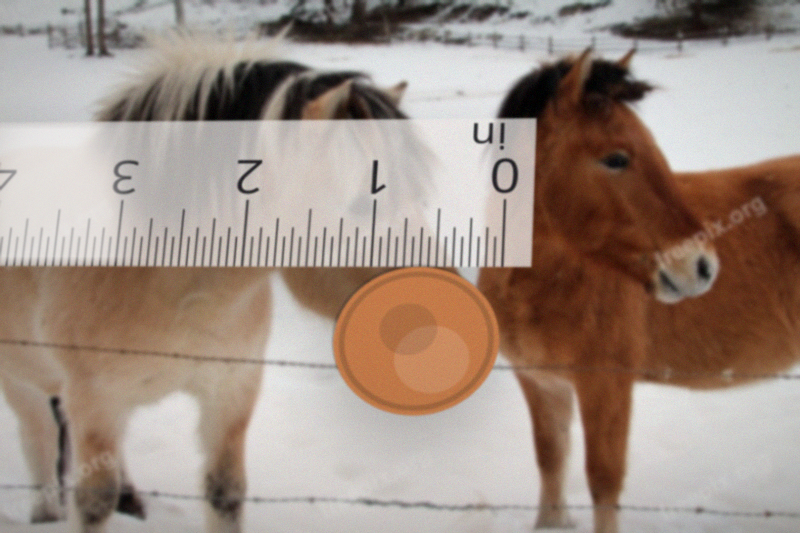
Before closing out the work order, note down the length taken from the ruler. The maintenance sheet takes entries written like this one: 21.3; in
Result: 1.25; in
